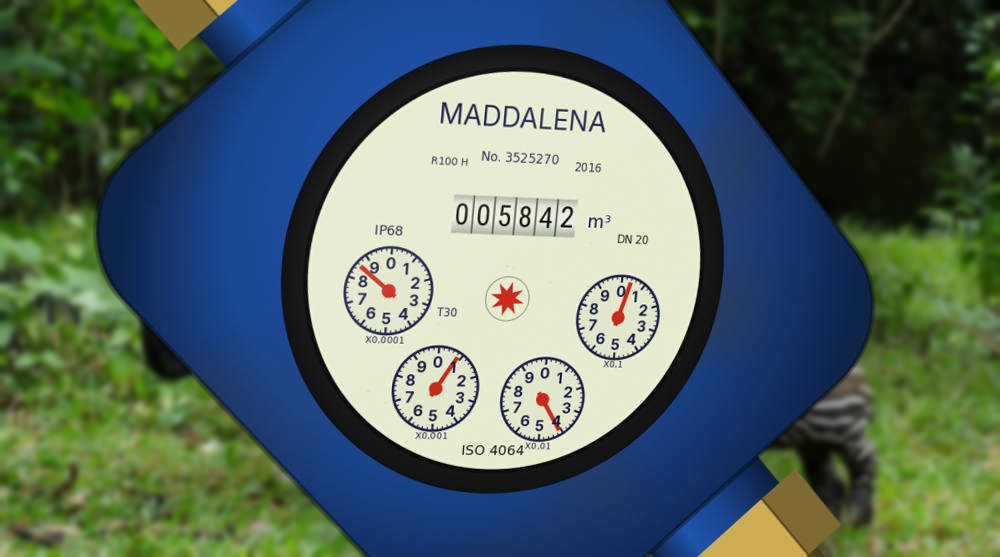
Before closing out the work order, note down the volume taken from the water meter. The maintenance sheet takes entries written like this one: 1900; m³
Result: 5842.0408; m³
